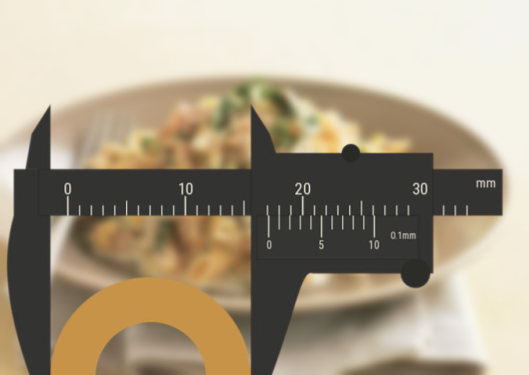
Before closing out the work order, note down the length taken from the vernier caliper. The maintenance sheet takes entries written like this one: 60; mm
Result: 17.1; mm
